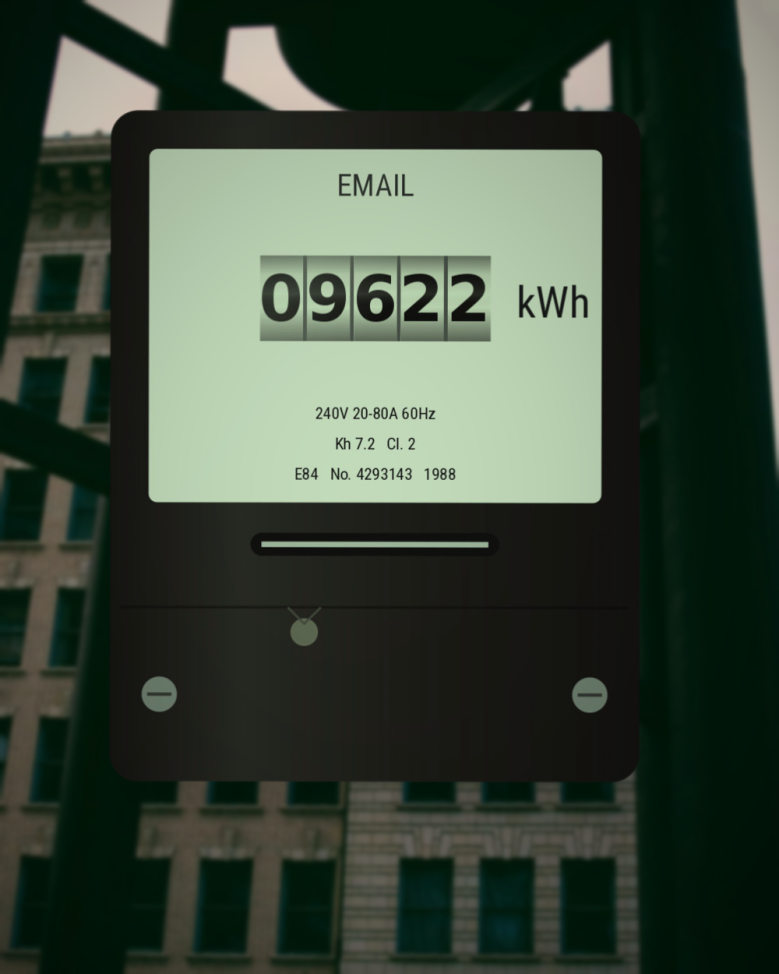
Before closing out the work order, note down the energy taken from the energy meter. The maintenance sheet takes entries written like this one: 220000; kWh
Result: 9622; kWh
